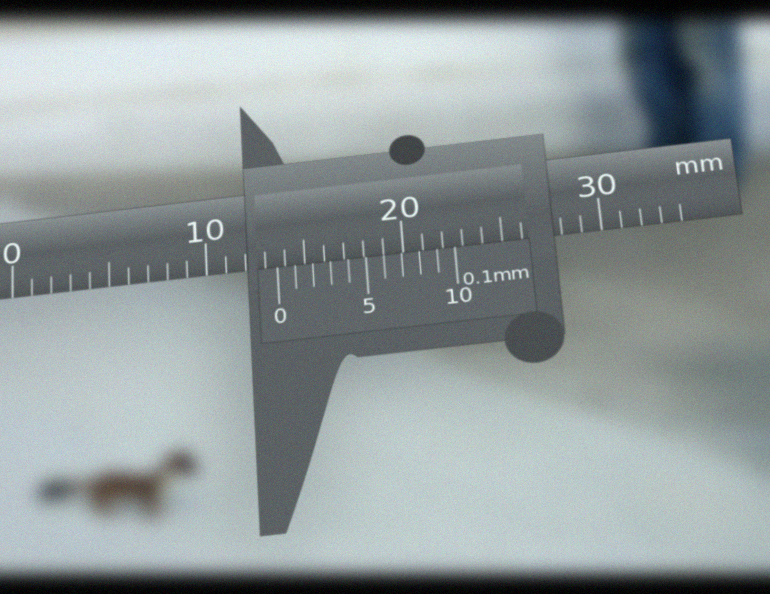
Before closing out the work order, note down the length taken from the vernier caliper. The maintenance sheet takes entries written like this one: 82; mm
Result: 13.6; mm
